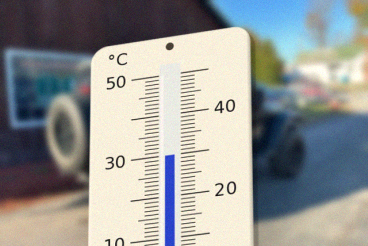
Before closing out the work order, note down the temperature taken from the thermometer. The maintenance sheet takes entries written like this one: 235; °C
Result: 30; °C
